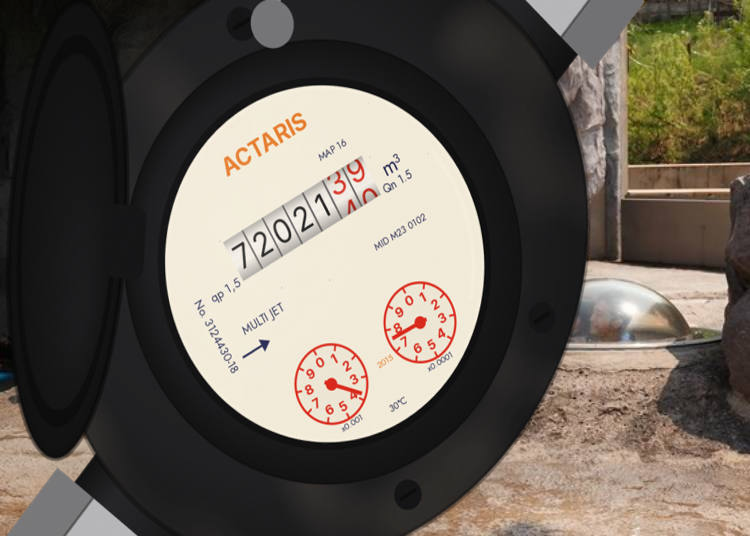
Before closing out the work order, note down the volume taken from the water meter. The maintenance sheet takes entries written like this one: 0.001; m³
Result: 72021.3937; m³
